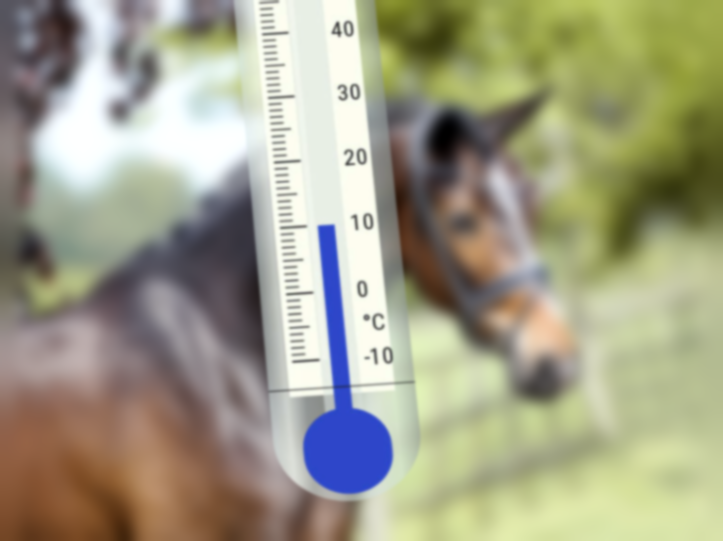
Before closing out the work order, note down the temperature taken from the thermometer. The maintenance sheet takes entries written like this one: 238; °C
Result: 10; °C
